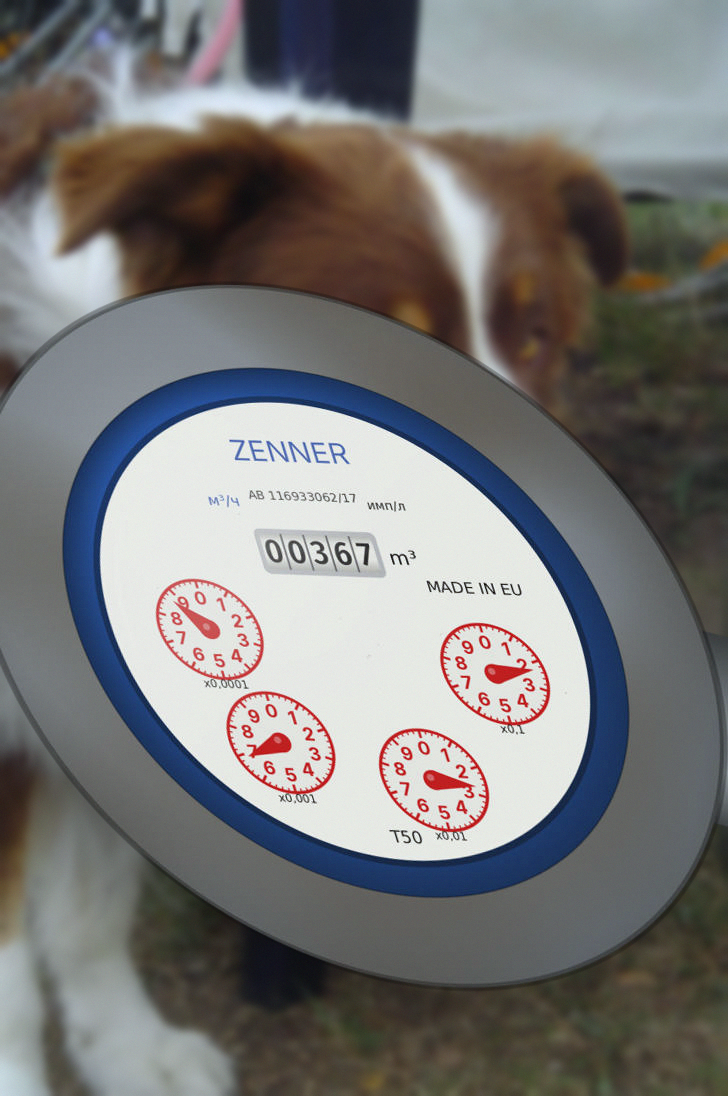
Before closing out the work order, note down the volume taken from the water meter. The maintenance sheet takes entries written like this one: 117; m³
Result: 367.2268; m³
